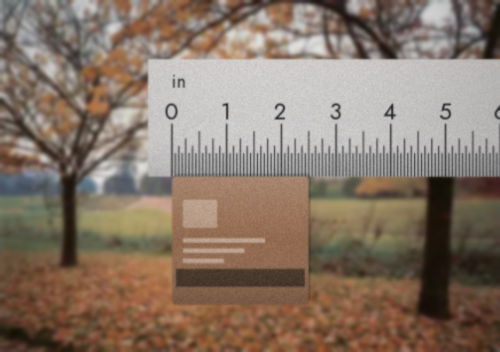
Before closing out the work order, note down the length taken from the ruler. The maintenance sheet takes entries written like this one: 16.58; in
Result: 2.5; in
